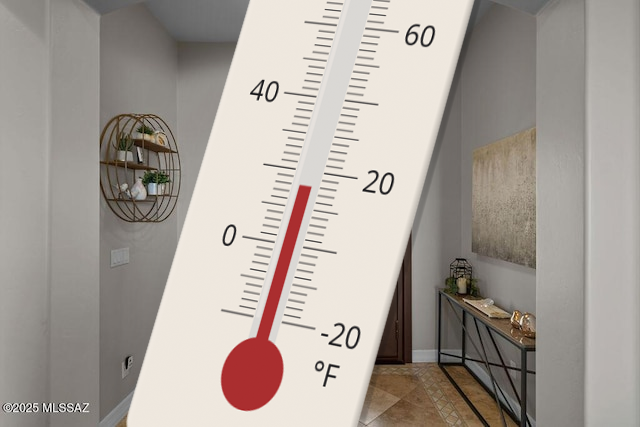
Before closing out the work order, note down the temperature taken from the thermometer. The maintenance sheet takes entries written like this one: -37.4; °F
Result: 16; °F
